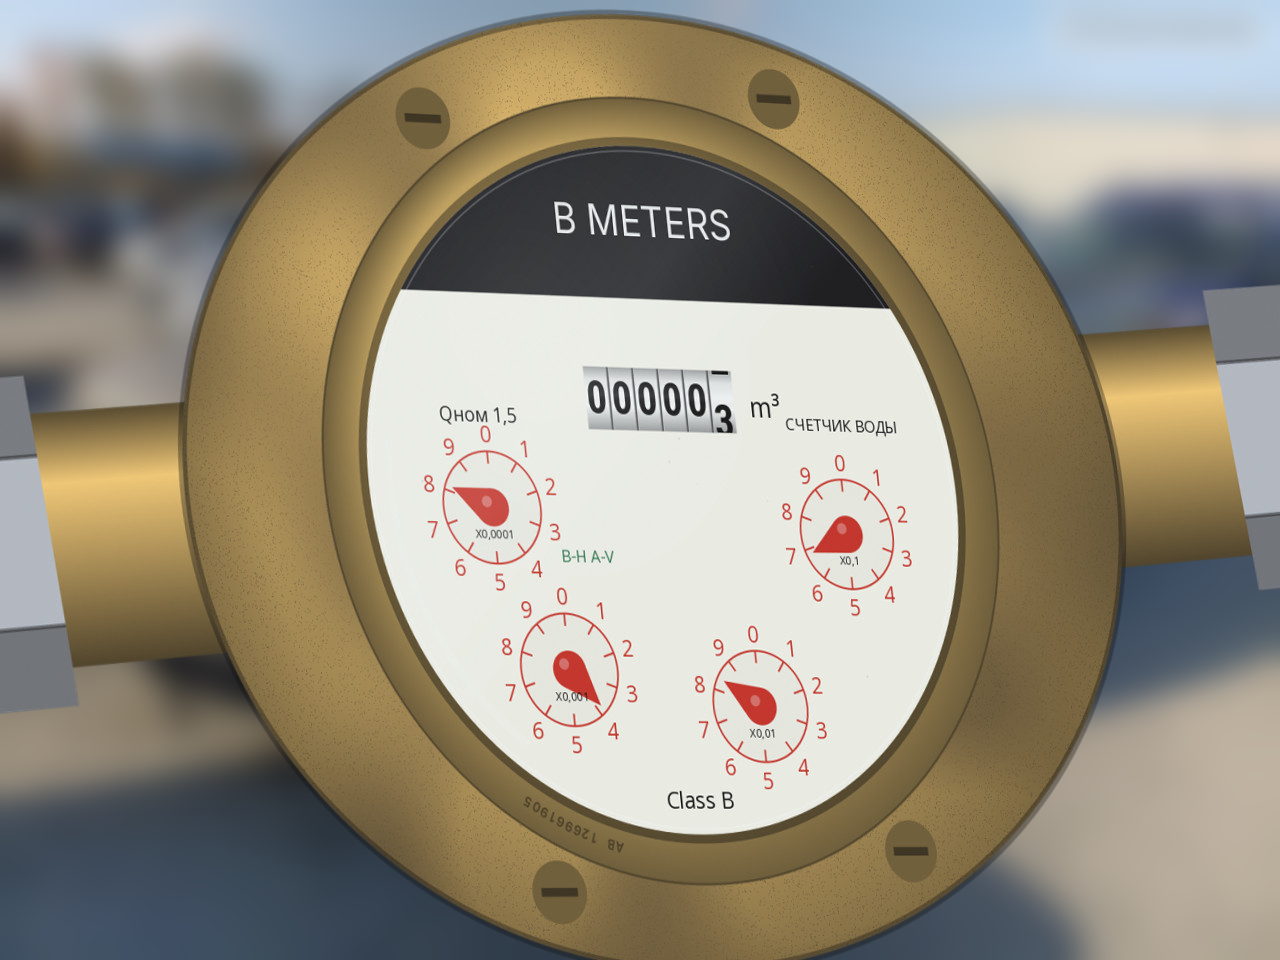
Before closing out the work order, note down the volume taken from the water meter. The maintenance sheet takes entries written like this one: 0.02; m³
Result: 2.6838; m³
